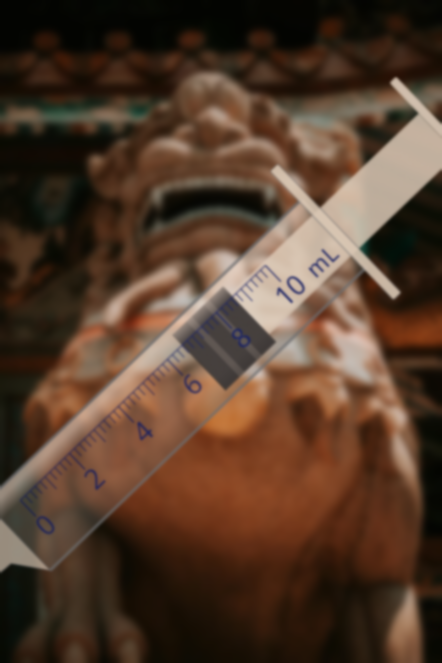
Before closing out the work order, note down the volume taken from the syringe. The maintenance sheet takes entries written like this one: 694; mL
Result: 6.6; mL
